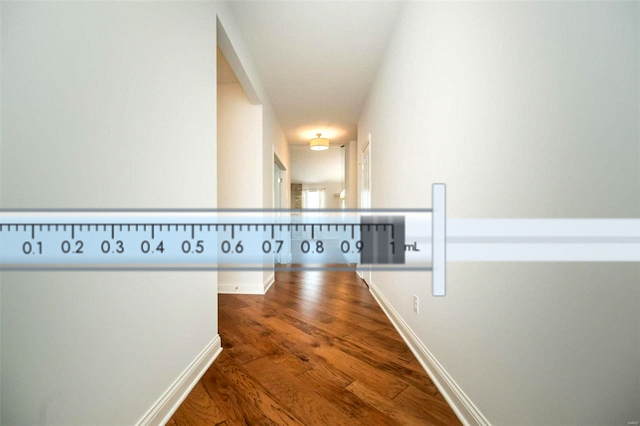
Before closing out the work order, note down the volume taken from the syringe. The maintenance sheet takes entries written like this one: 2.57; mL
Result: 0.92; mL
